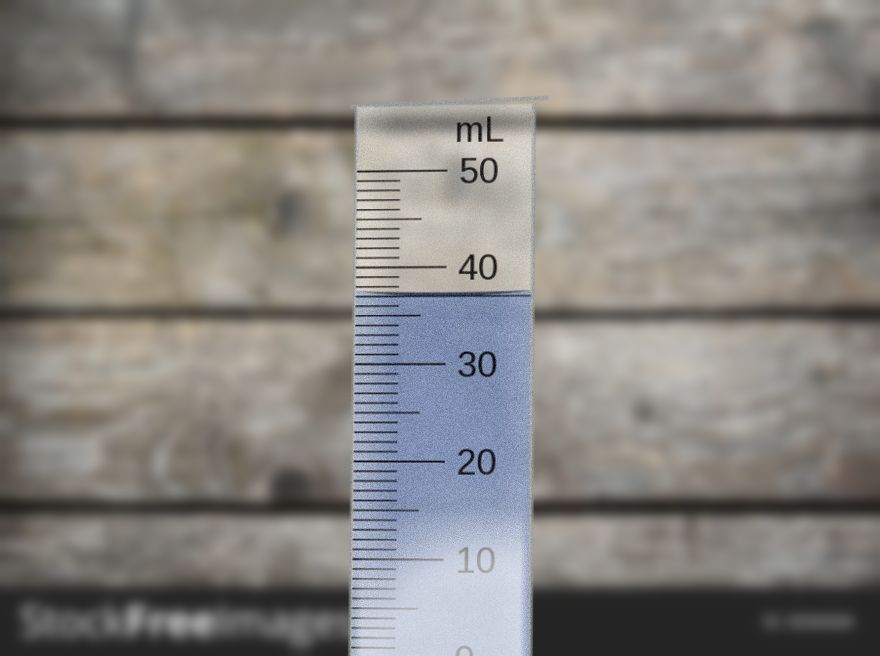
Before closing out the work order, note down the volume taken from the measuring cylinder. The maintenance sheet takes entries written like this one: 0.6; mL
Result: 37; mL
